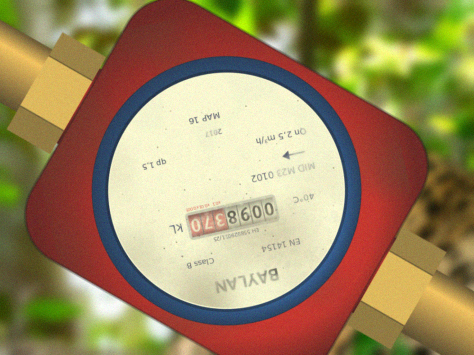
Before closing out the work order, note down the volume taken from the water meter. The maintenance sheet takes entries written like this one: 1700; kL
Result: 98.370; kL
